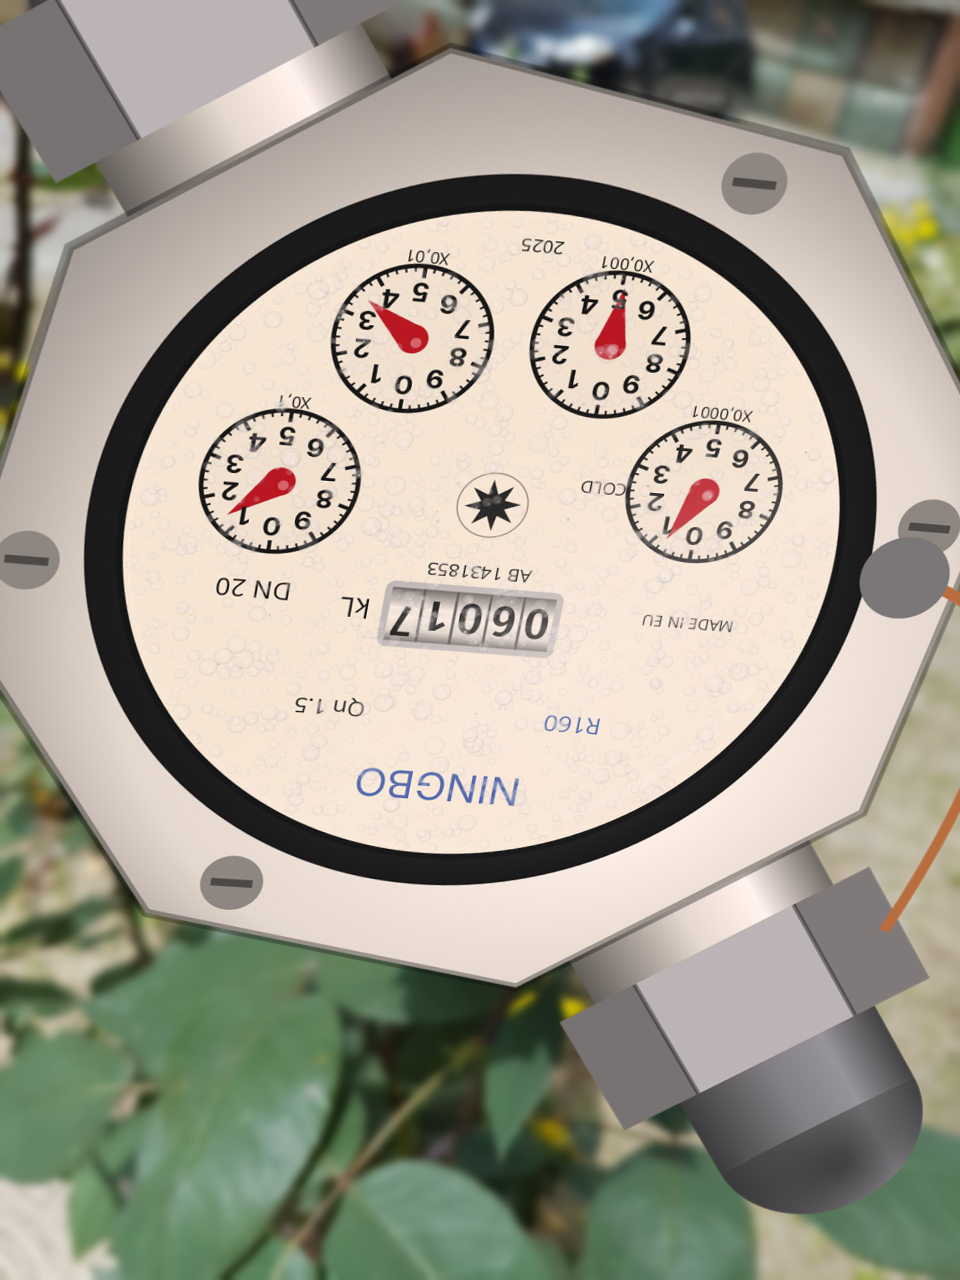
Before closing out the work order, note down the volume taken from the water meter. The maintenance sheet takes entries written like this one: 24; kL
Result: 6017.1350; kL
